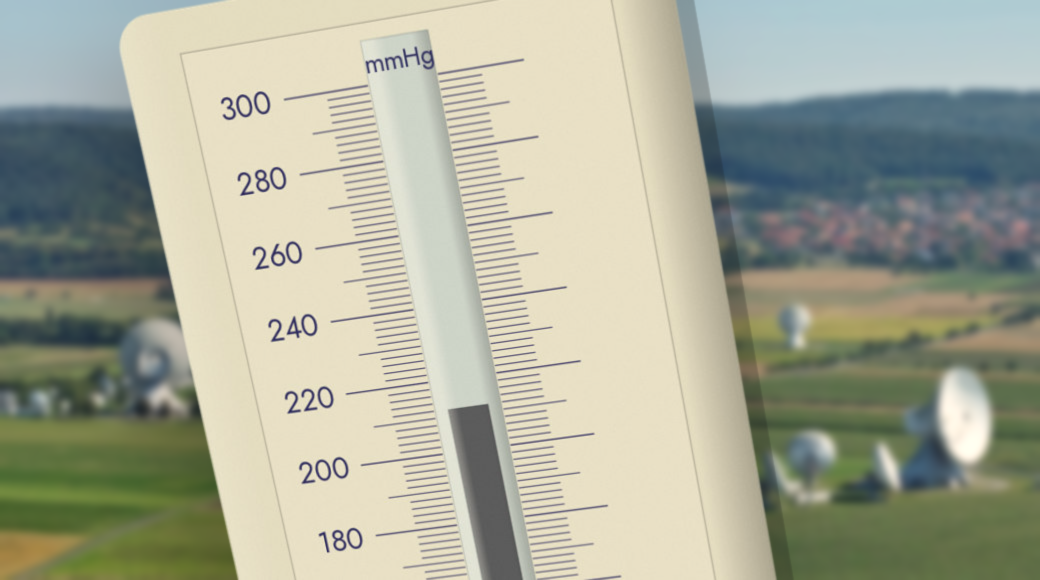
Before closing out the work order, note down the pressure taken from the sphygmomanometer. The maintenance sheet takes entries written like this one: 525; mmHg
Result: 212; mmHg
